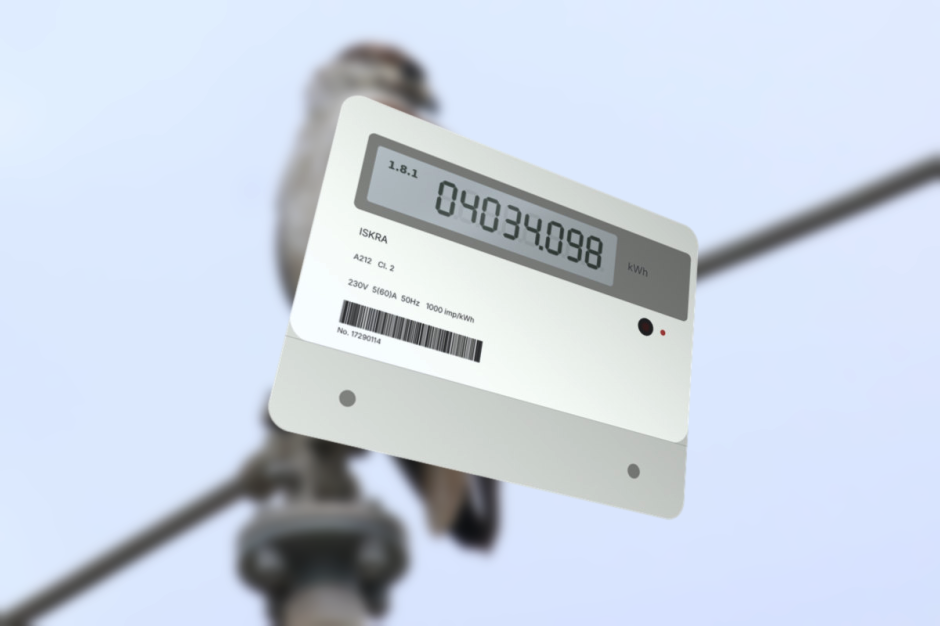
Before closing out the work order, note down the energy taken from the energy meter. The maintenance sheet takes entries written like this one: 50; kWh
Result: 4034.098; kWh
